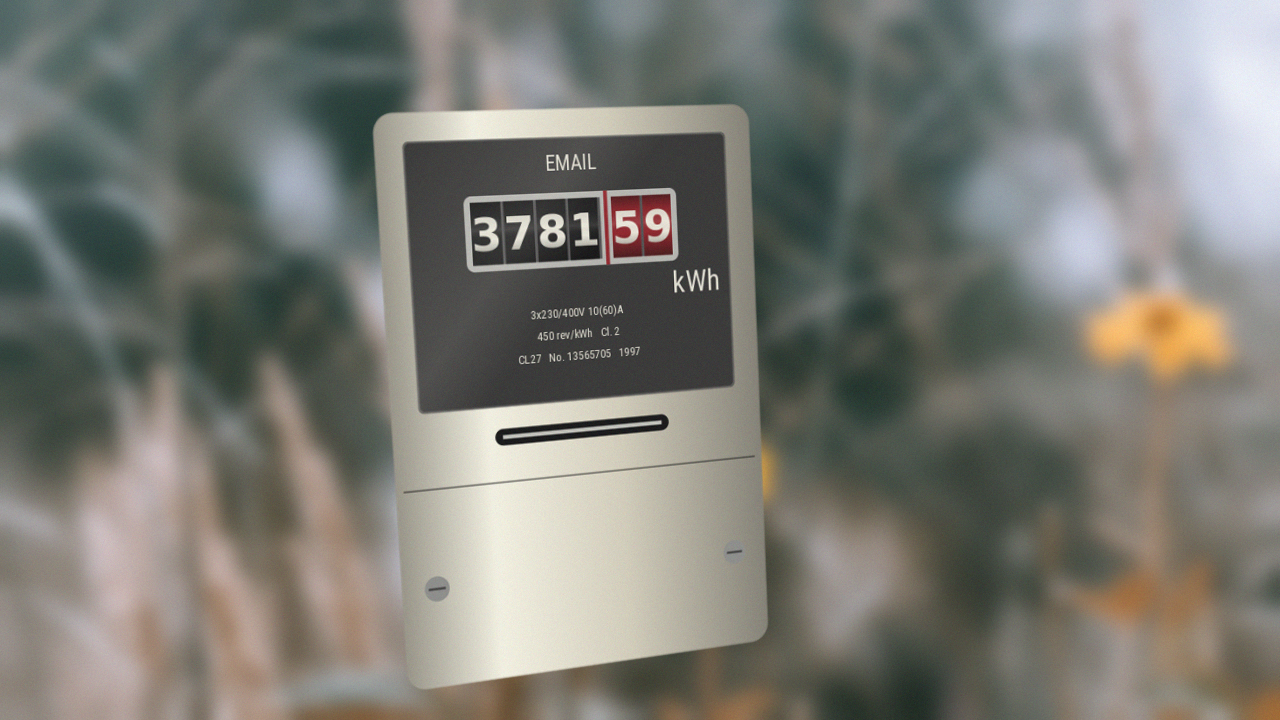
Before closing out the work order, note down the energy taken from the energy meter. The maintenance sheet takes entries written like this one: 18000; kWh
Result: 3781.59; kWh
